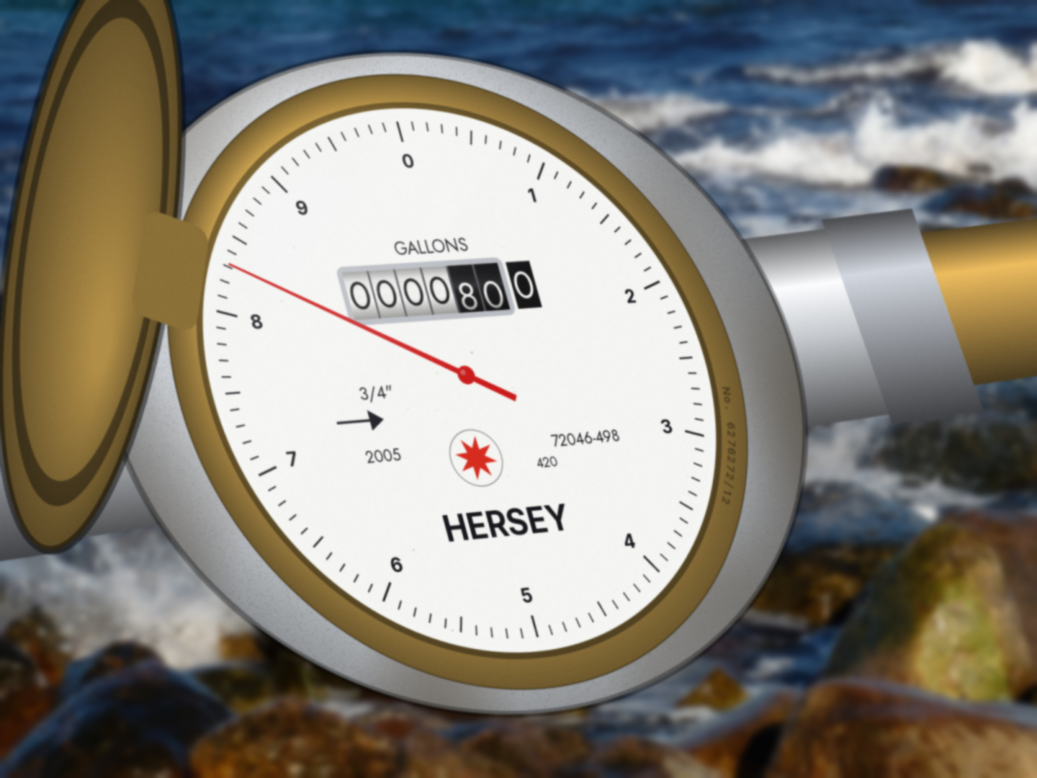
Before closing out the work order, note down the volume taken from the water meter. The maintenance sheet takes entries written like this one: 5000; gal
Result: 798.3; gal
